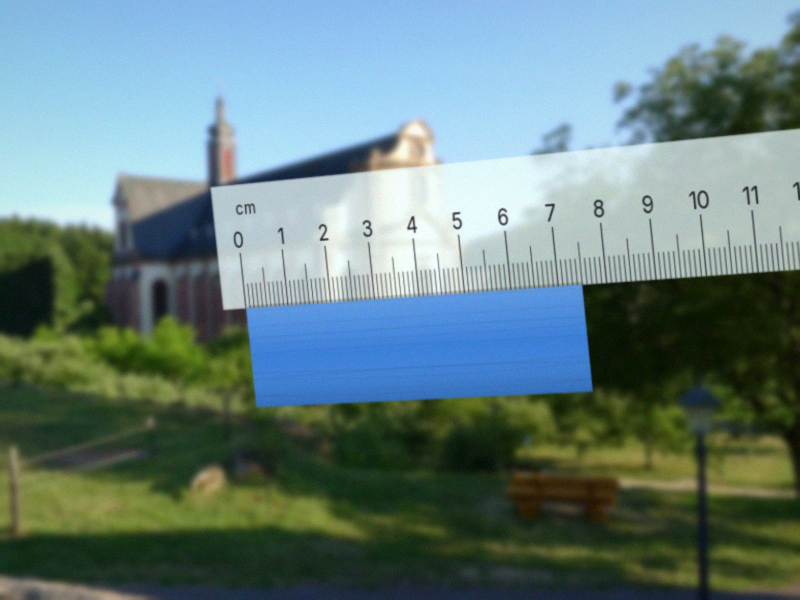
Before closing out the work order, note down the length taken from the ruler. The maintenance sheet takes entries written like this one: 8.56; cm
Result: 7.5; cm
